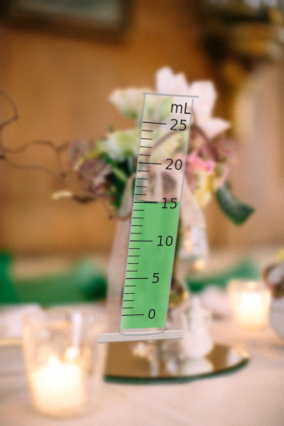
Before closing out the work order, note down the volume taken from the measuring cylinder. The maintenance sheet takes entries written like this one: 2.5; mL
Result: 15; mL
